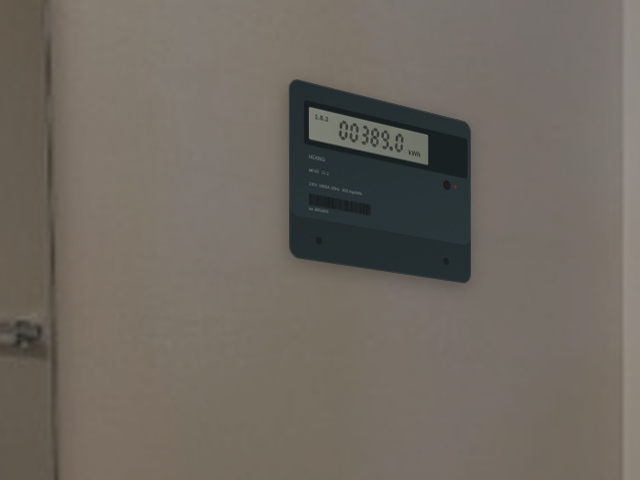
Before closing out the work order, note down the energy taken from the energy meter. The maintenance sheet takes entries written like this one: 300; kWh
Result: 389.0; kWh
